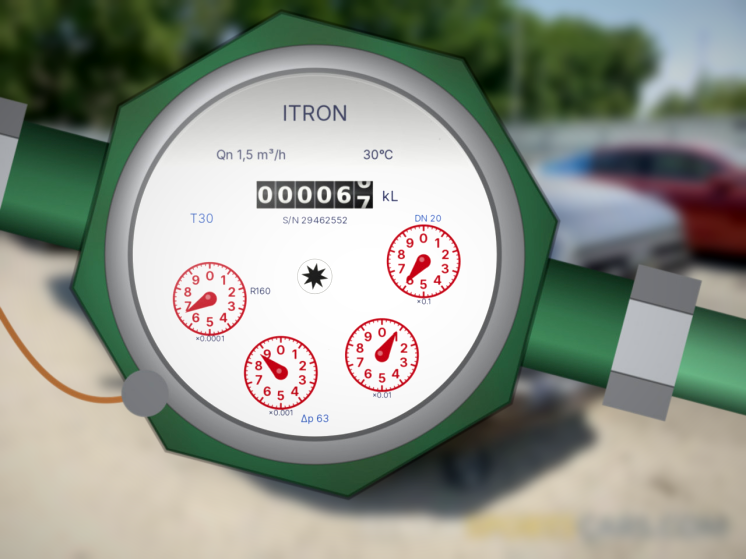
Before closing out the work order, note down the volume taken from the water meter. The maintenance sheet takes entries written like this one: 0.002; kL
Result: 66.6086; kL
